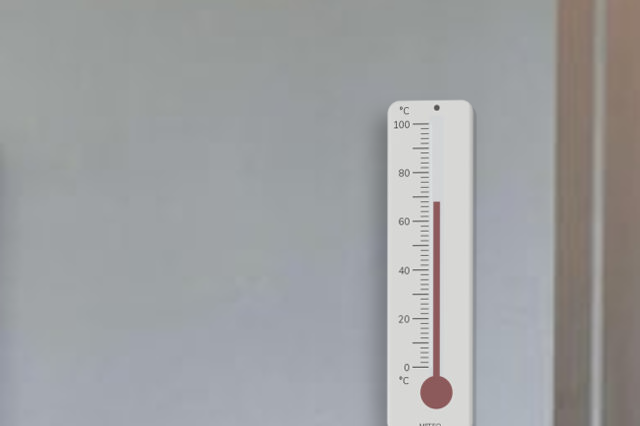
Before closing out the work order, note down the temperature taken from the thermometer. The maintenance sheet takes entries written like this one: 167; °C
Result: 68; °C
